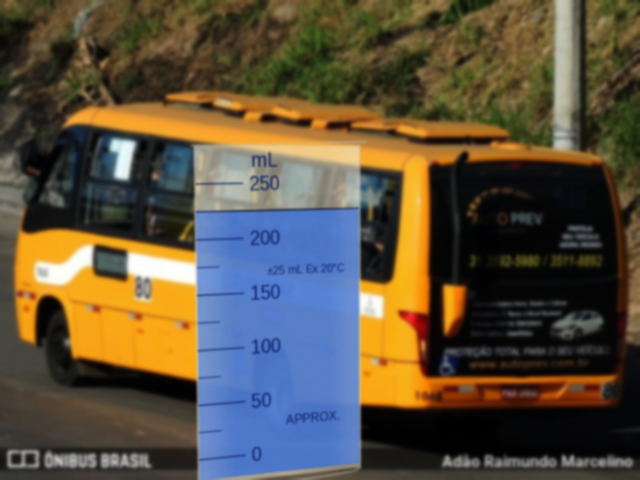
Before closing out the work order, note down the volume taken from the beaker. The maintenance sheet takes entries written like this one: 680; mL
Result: 225; mL
